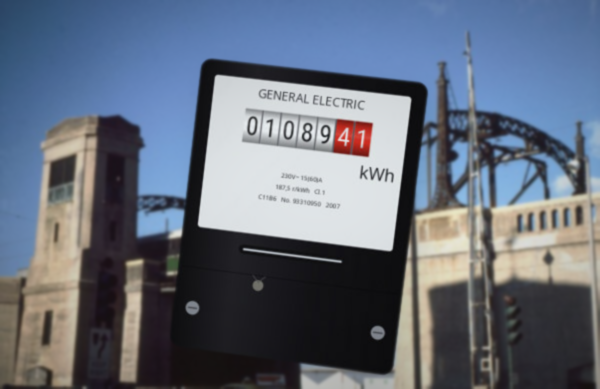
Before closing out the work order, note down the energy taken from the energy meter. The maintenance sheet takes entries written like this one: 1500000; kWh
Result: 1089.41; kWh
